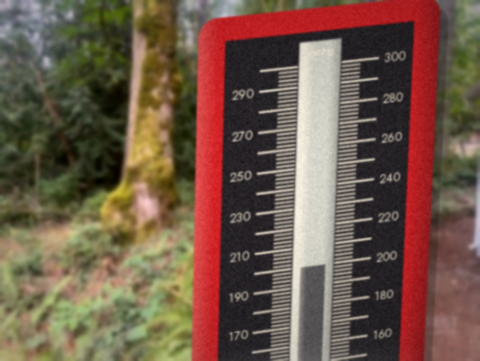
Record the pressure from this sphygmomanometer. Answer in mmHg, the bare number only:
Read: 200
